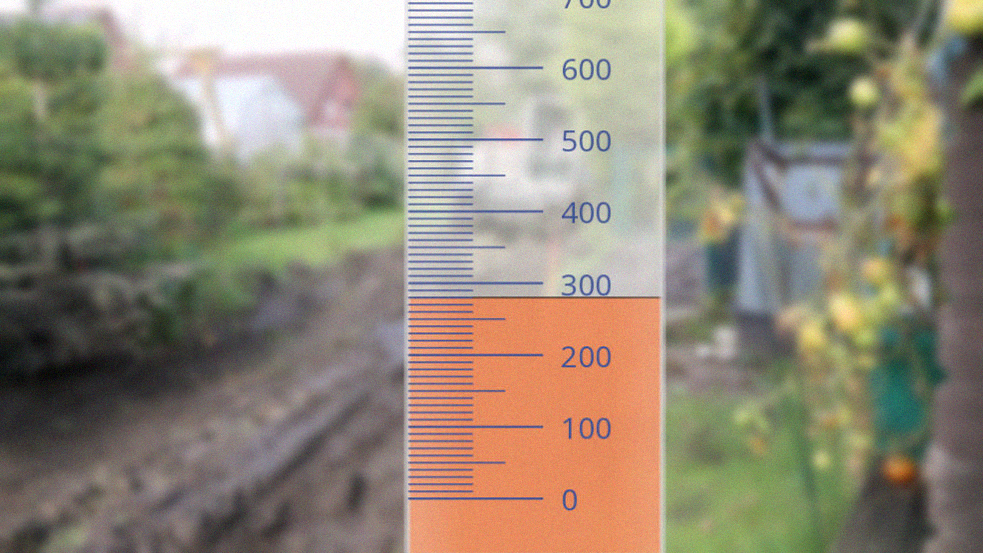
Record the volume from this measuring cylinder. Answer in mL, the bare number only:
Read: 280
